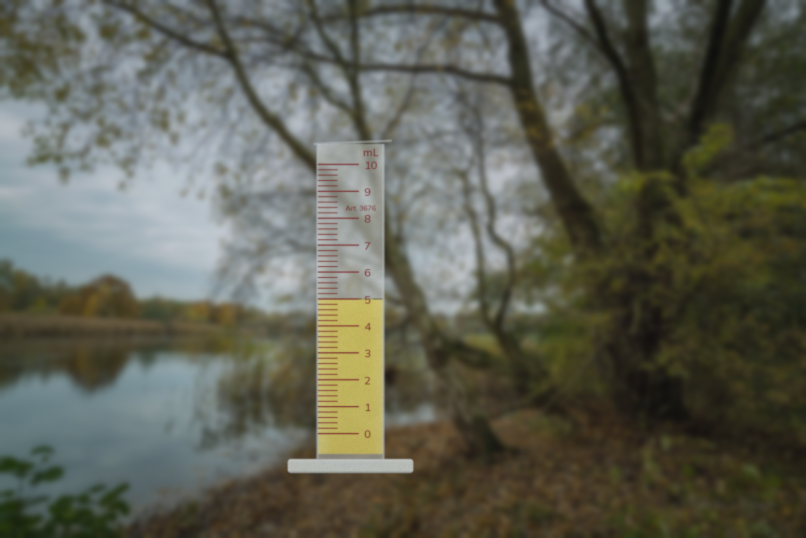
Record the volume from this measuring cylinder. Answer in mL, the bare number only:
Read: 5
